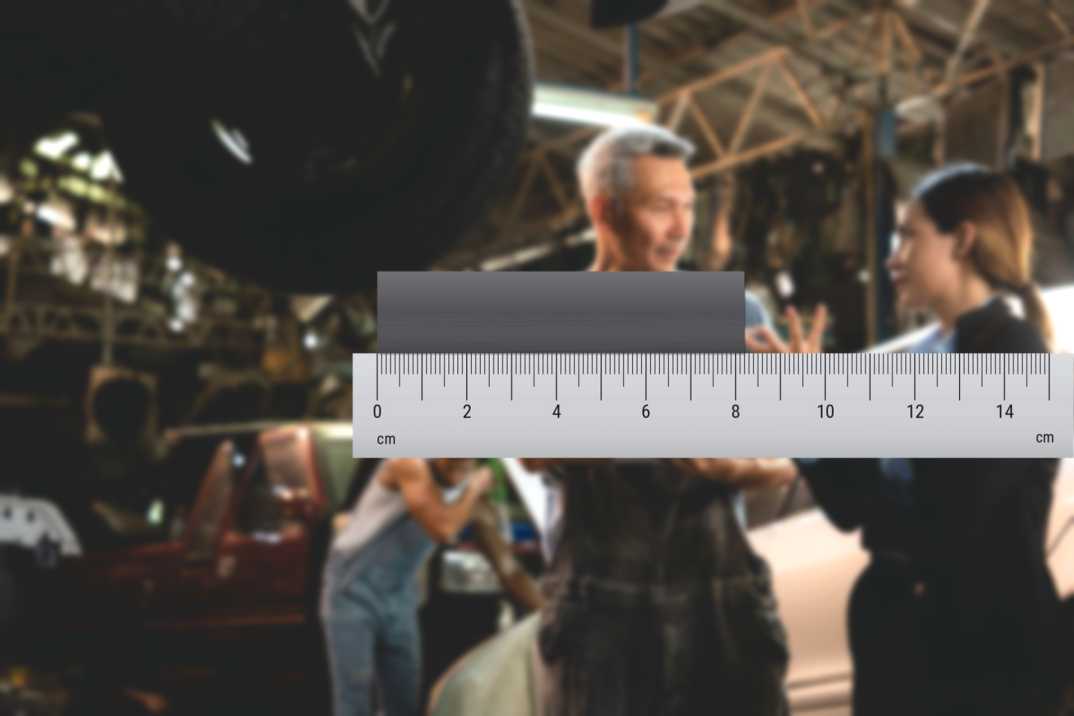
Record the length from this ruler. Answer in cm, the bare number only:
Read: 8.2
